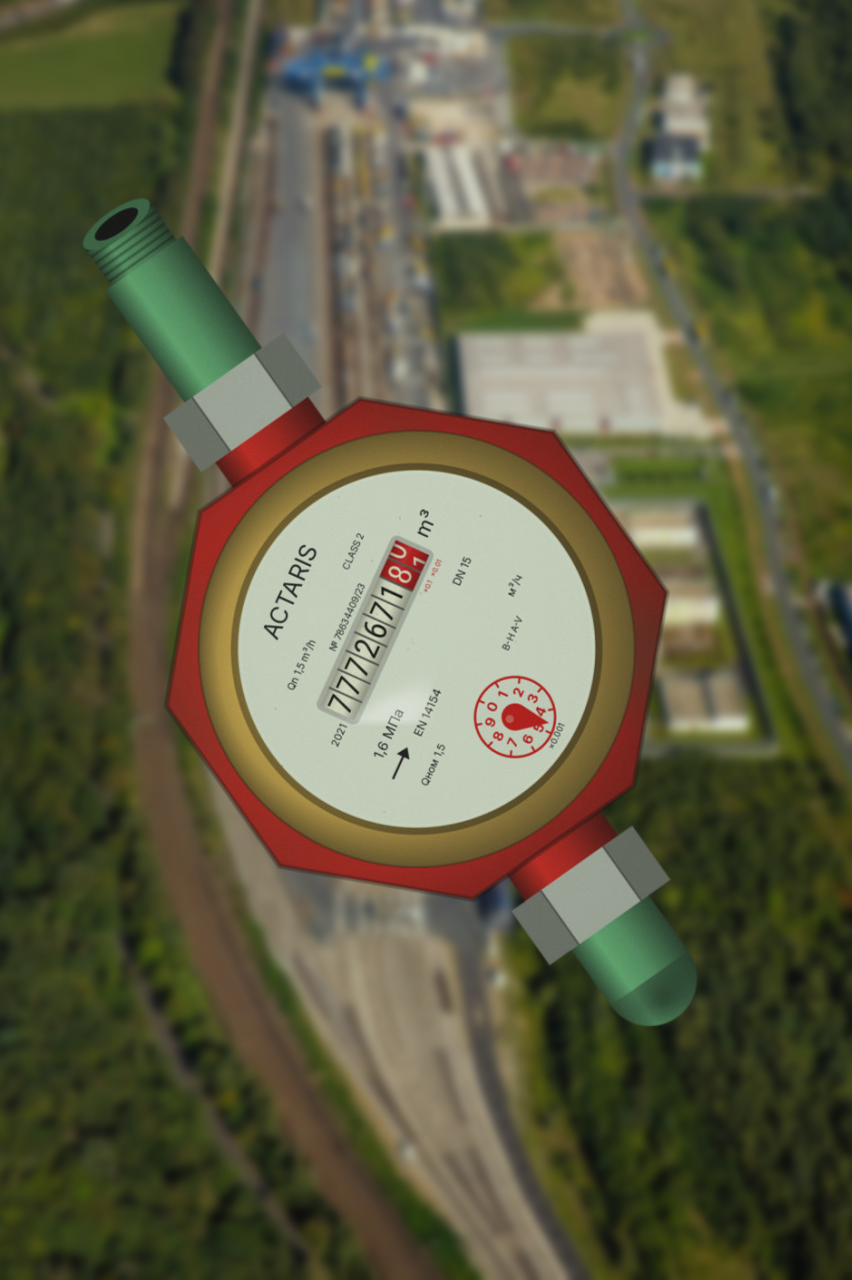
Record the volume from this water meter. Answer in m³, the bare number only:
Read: 7772671.804
